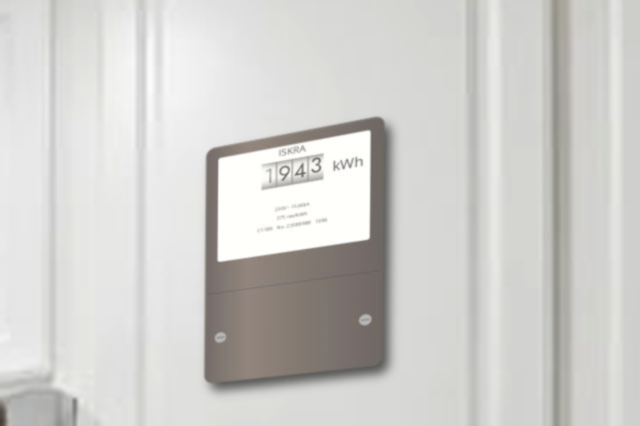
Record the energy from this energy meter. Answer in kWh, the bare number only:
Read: 1943
